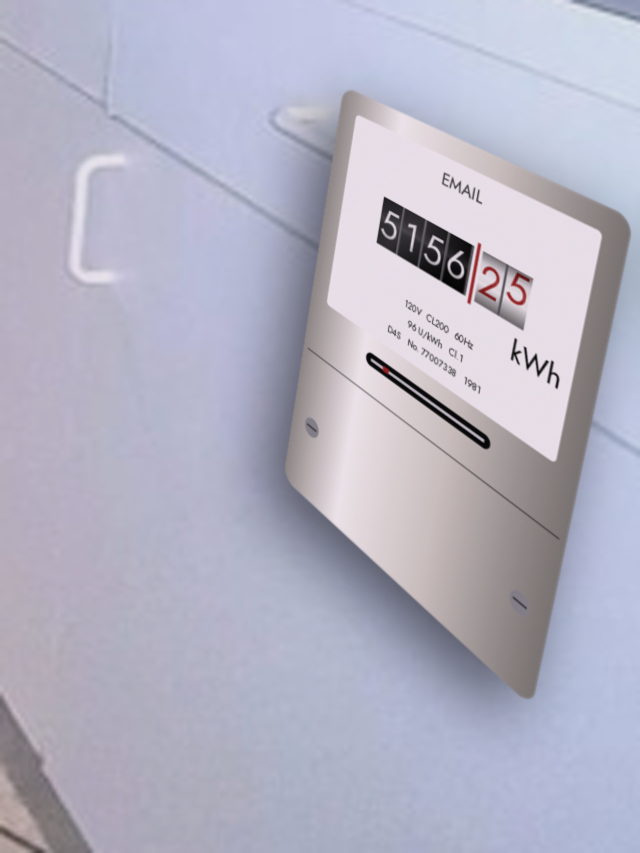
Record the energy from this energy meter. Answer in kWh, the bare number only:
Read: 5156.25
